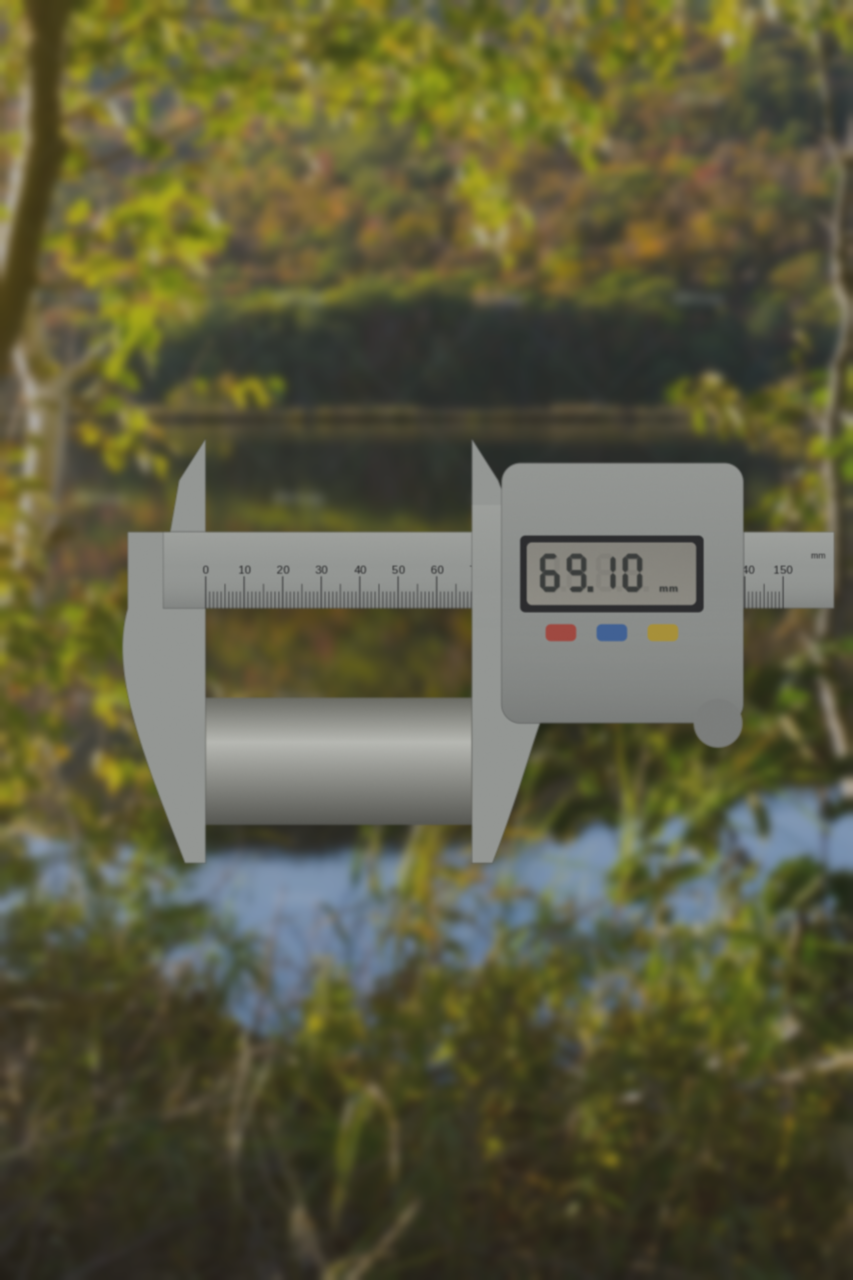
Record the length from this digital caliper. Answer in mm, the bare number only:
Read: 69.10
